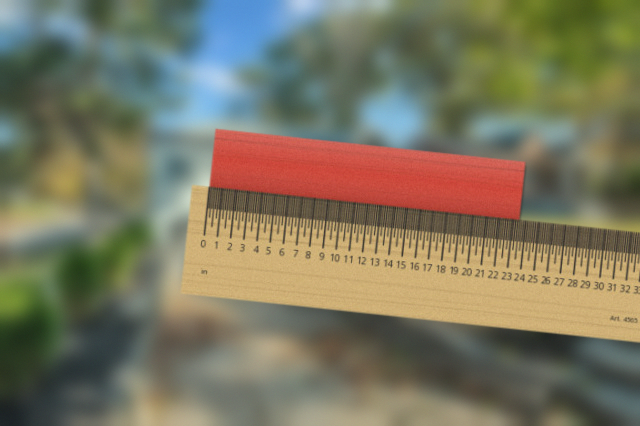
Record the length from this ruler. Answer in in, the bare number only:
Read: 23.5
